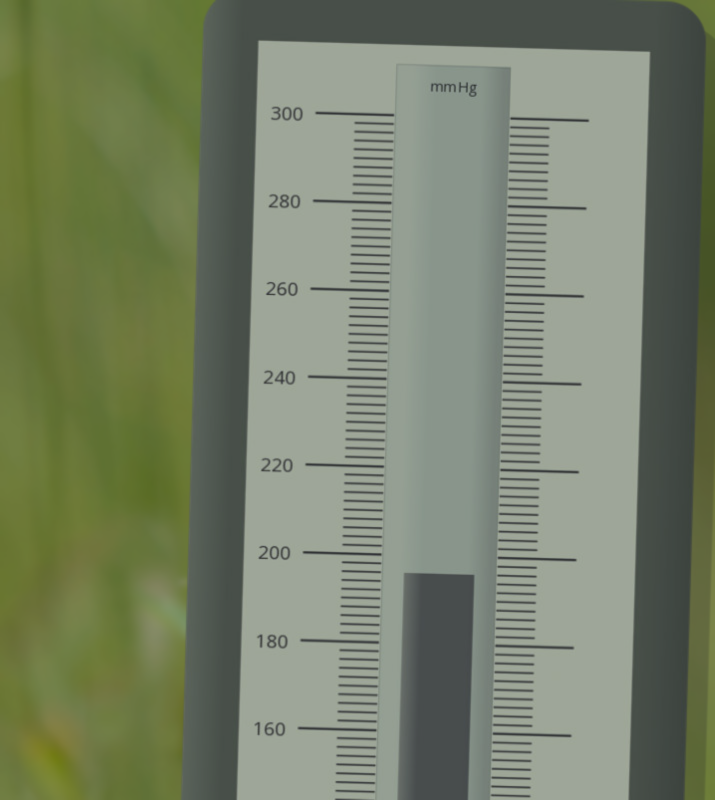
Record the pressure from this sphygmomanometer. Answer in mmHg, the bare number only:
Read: 196
